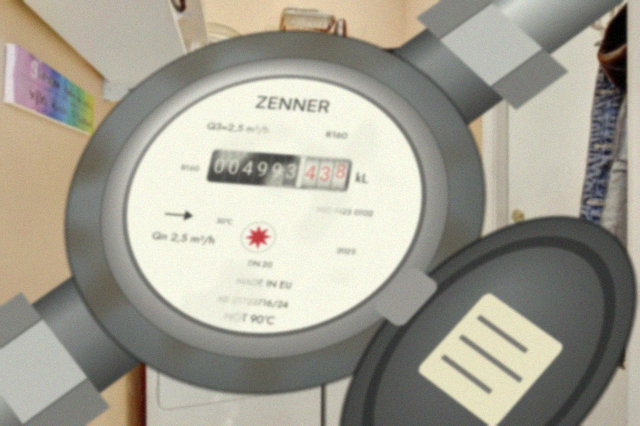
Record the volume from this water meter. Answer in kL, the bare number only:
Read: 4993.438
